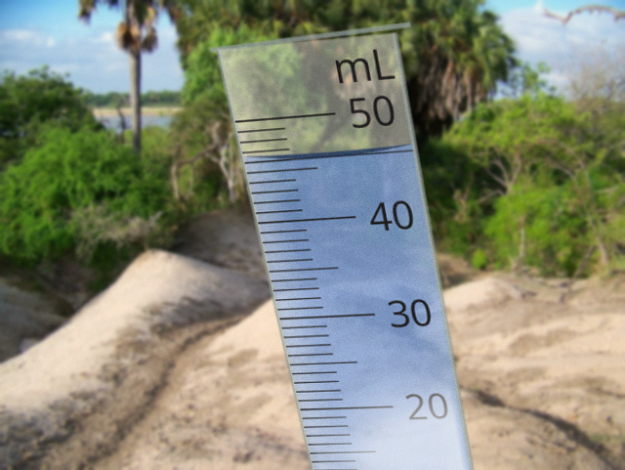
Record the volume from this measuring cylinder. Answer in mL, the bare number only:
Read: 46
